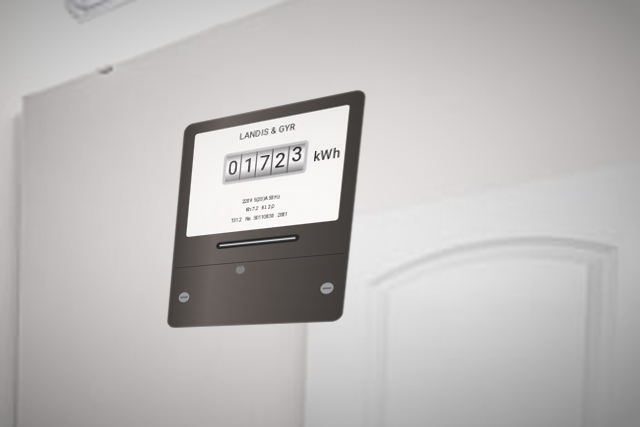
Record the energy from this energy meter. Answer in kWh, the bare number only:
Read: 1723
